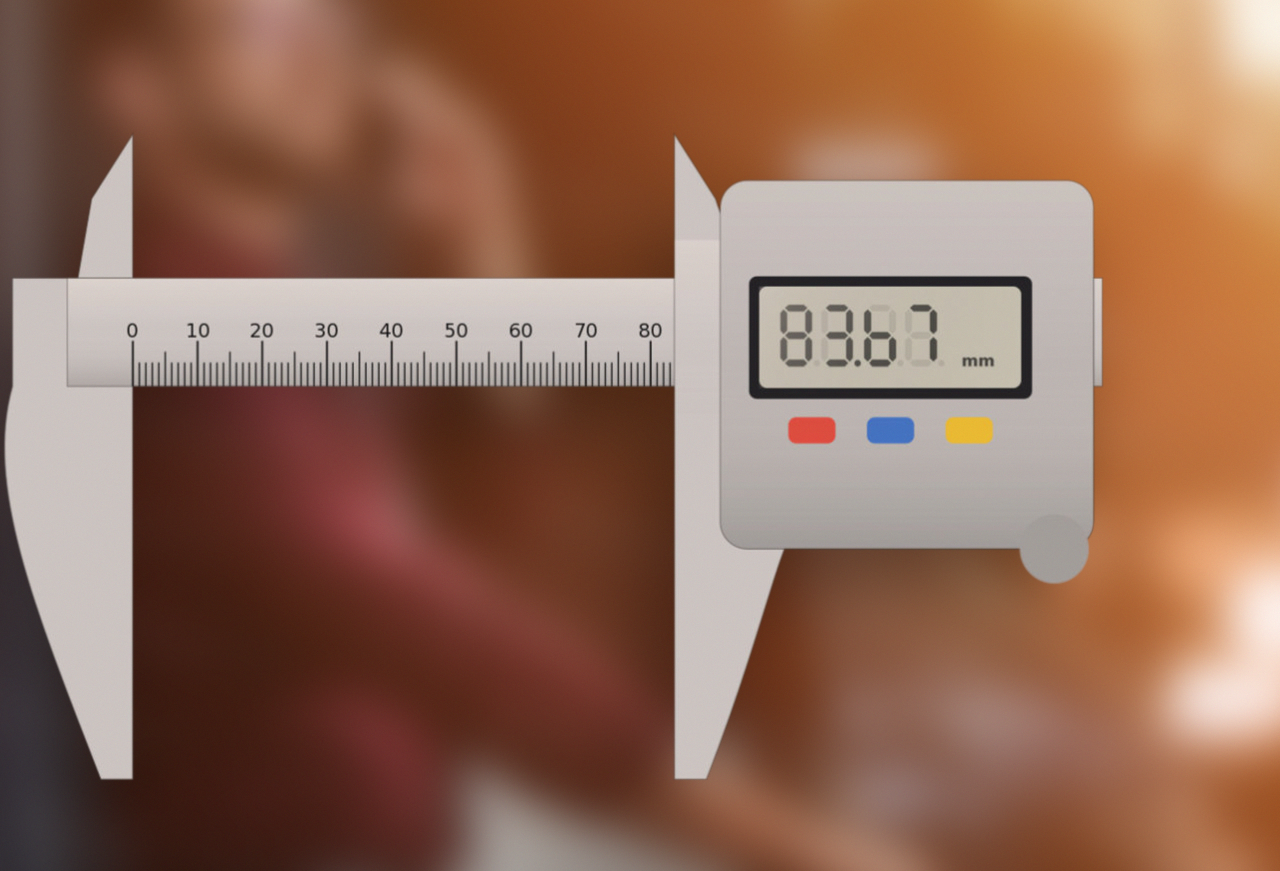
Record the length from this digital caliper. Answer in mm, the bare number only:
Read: 83.67
